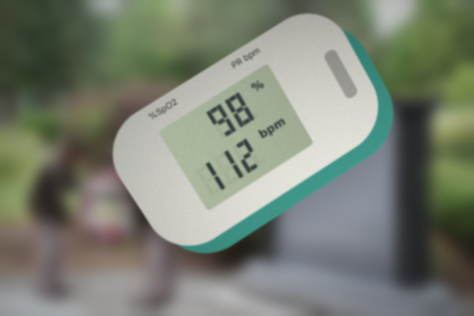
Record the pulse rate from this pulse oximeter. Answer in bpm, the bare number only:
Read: 112
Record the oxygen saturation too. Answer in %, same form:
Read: 98
